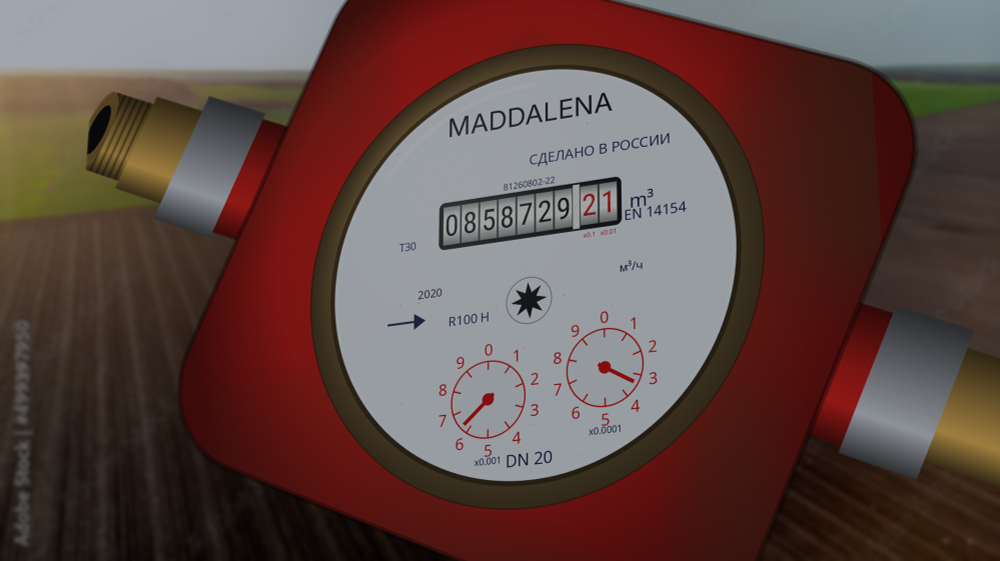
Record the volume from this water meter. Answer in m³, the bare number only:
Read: 858729.2163
